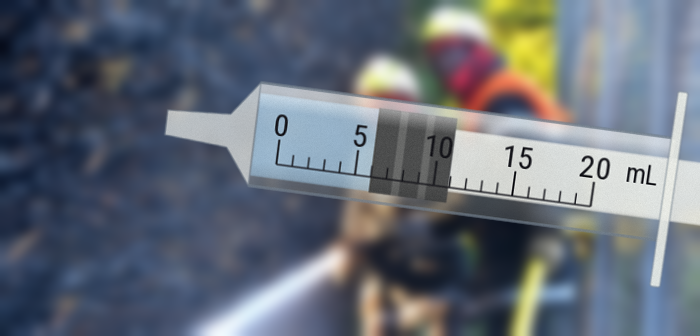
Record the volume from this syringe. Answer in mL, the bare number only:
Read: 6
